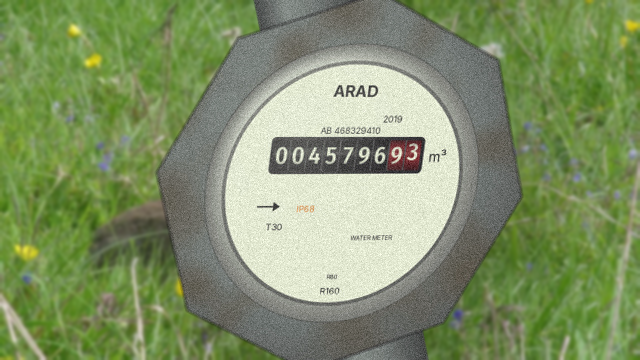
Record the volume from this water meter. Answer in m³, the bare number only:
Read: 45796.93
